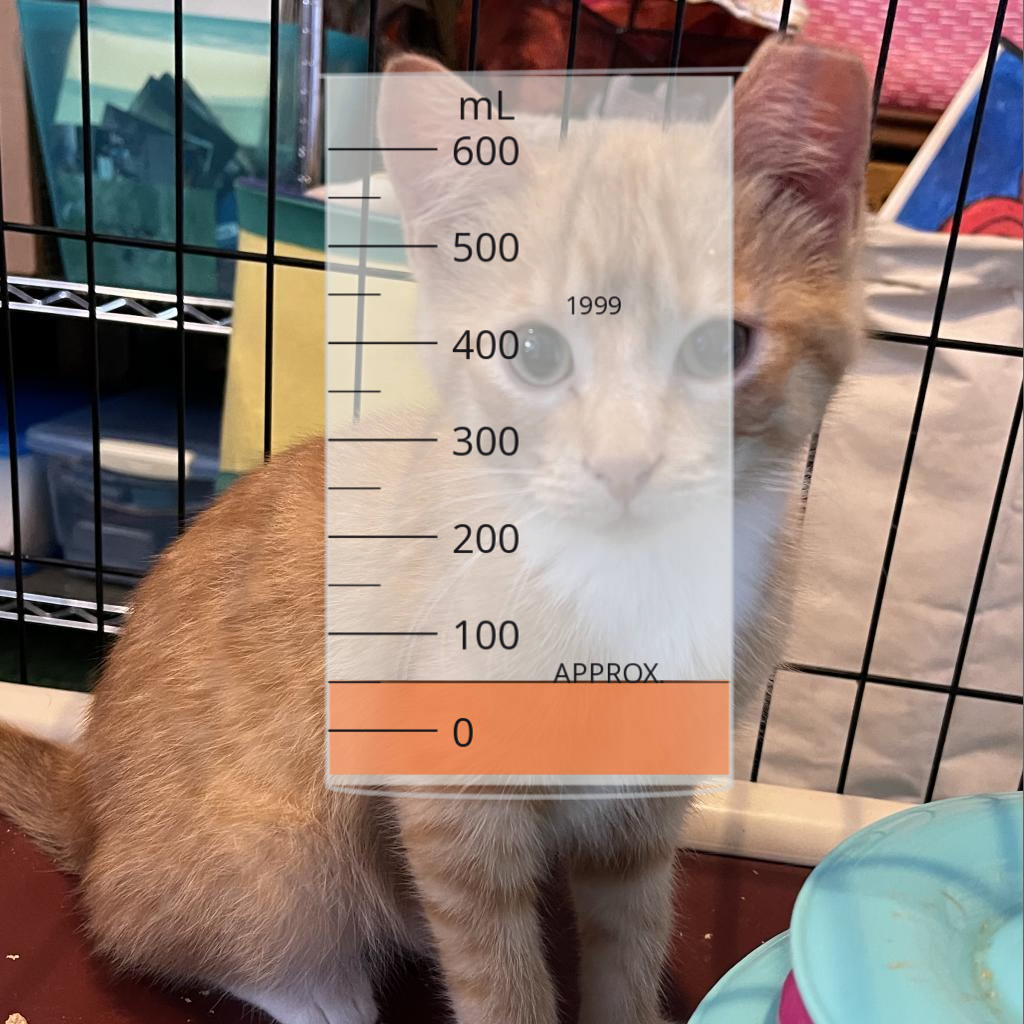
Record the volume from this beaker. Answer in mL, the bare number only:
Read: 50
